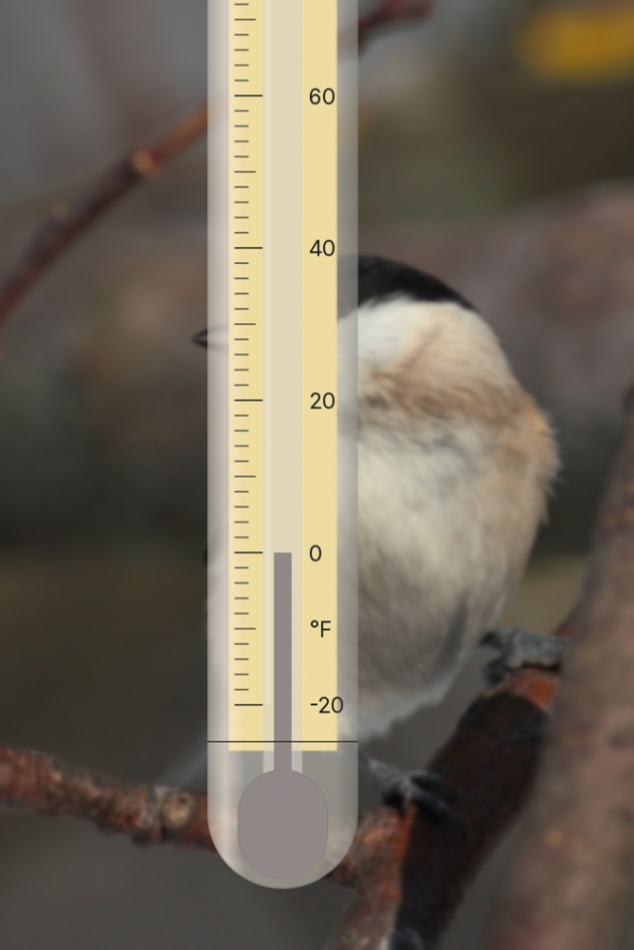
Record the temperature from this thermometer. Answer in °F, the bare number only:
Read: 0
